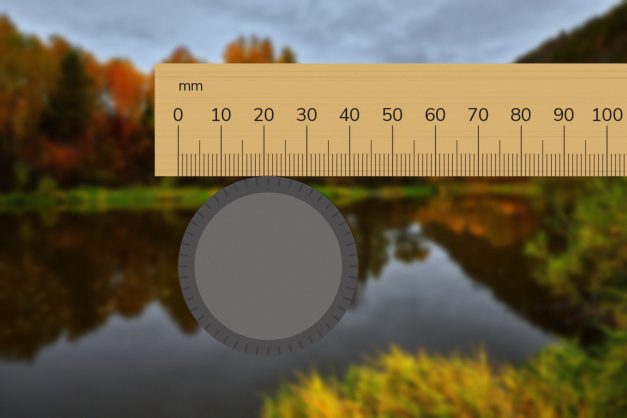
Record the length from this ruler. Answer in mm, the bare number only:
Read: 42
